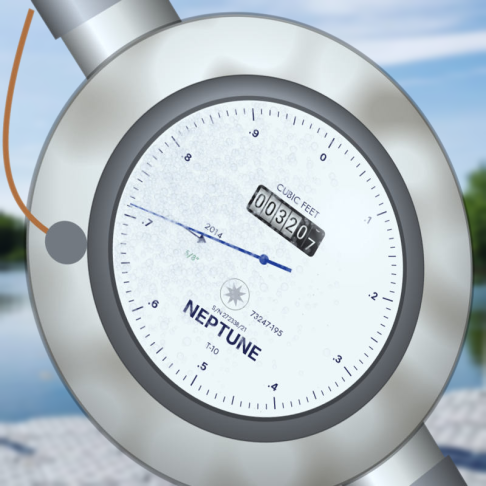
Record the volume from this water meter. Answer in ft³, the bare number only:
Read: 3206.71
